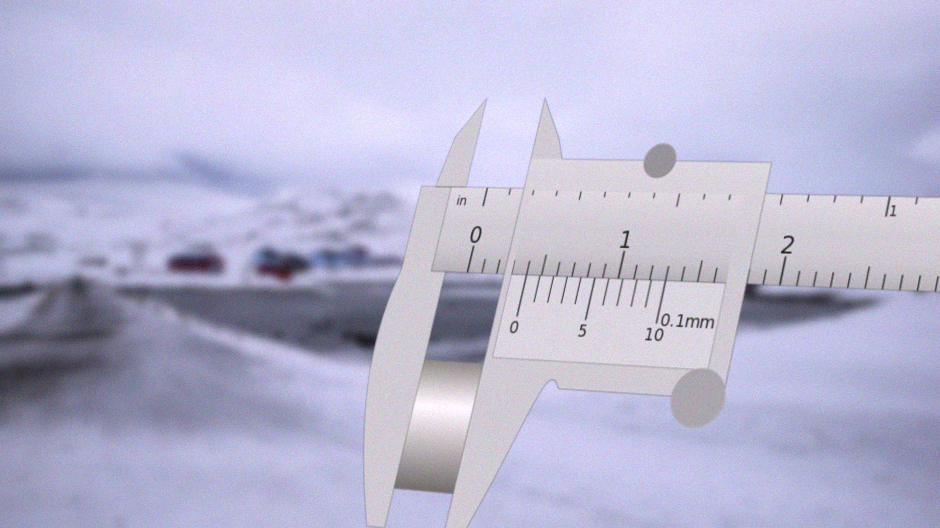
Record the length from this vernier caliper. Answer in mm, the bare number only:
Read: 4.0
